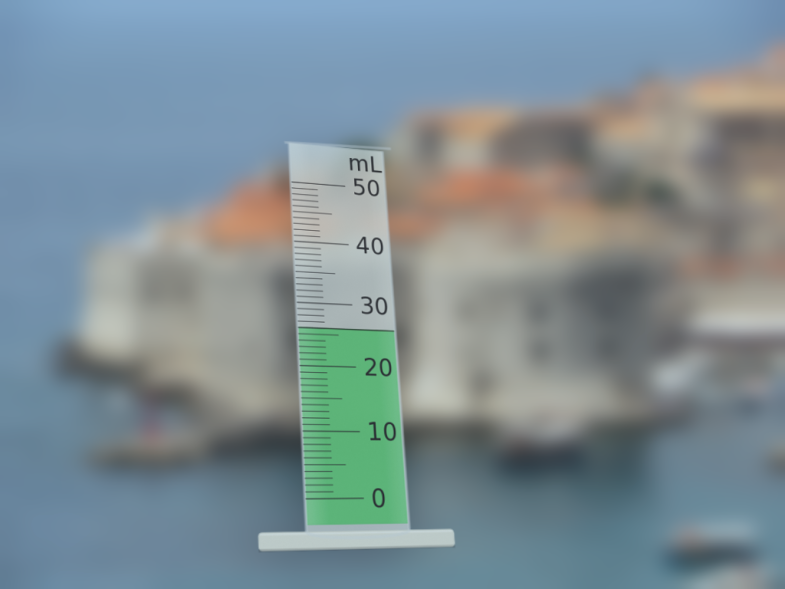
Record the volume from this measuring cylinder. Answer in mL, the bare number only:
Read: 26
